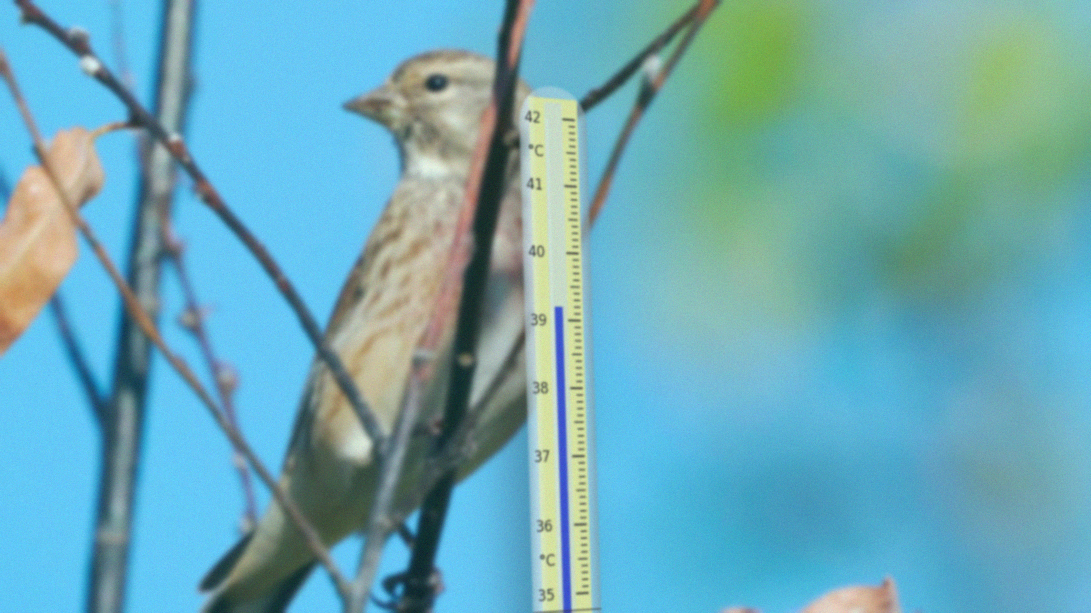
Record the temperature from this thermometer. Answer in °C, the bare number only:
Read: 39.2
